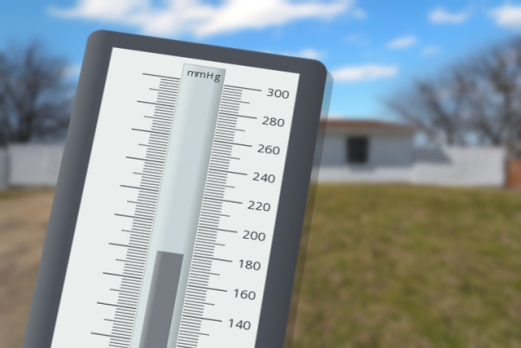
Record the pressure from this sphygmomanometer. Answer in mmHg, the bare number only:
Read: 180
